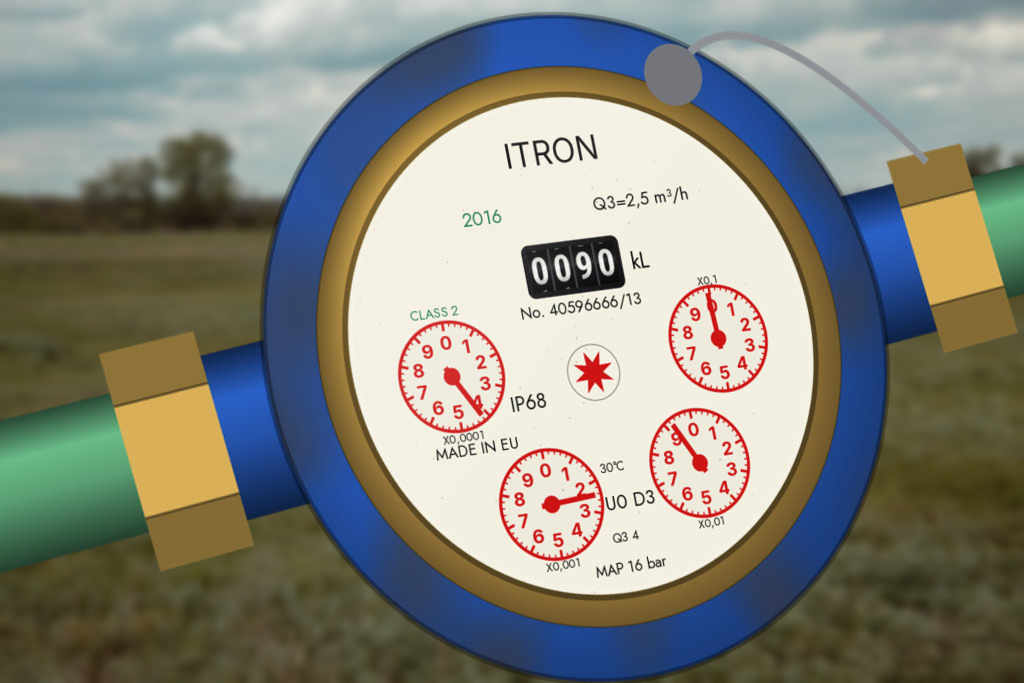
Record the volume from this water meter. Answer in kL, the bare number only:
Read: 89.9924
